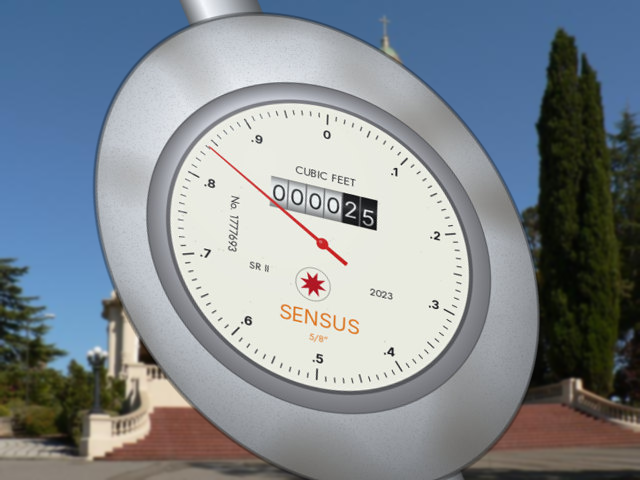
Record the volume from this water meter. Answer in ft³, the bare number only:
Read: 24.84
